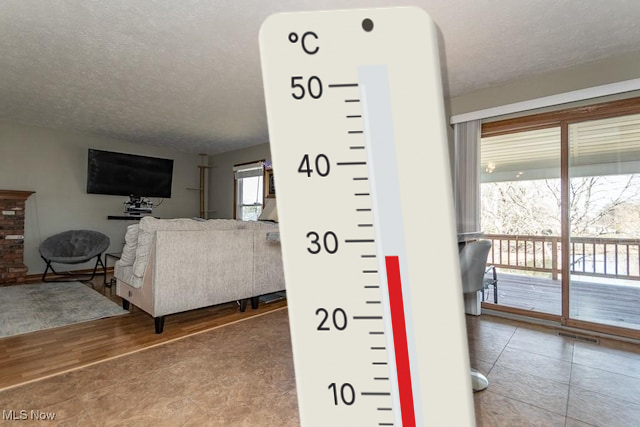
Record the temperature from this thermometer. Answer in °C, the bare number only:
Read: 28
